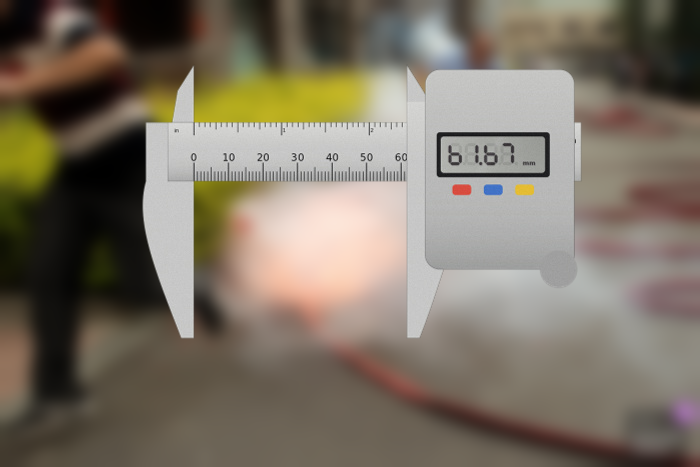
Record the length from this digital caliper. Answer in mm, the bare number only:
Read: 61.67
